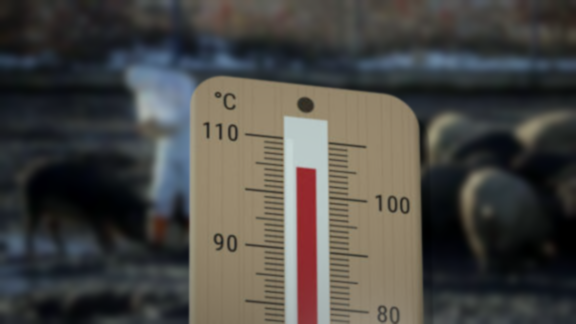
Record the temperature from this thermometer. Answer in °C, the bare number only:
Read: 105
